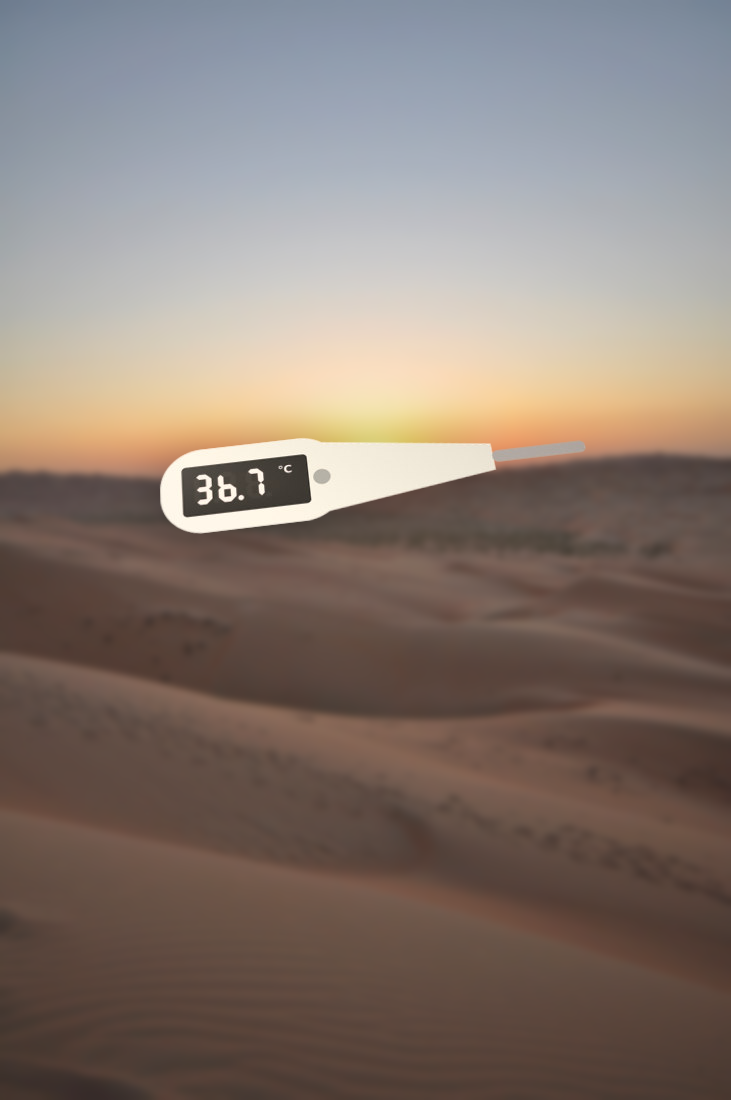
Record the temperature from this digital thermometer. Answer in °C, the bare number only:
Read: 36.7
